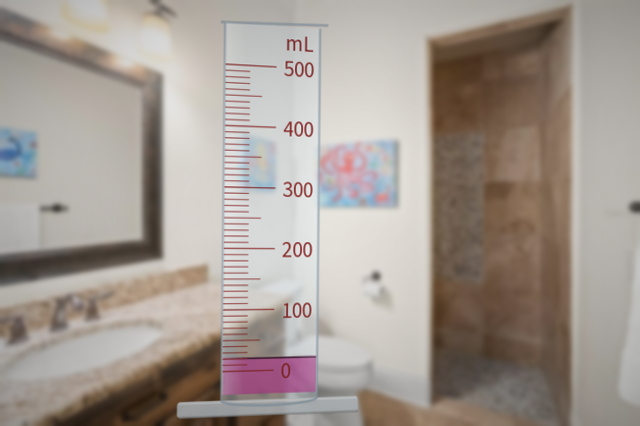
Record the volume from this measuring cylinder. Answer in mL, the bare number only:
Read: 20
